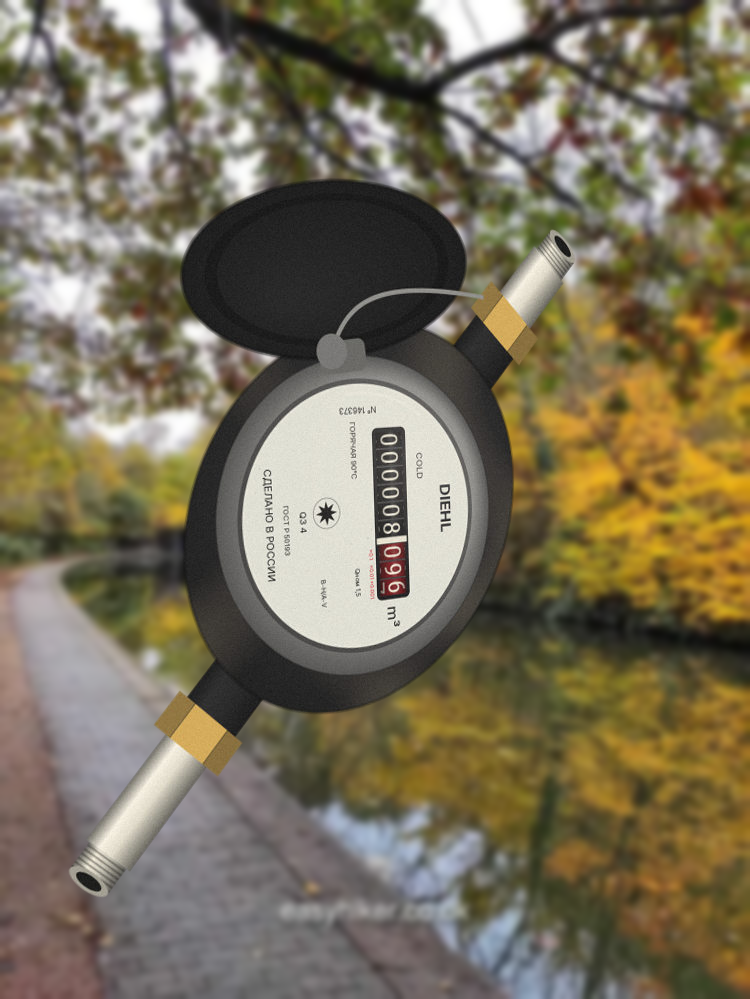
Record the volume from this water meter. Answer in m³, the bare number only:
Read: 8.096
